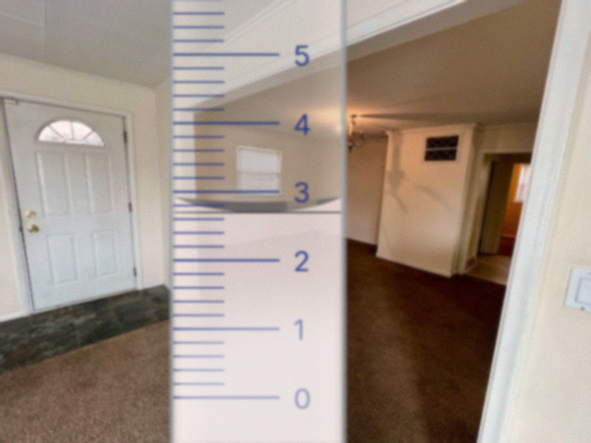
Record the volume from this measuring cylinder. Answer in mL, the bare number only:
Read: 2.7
